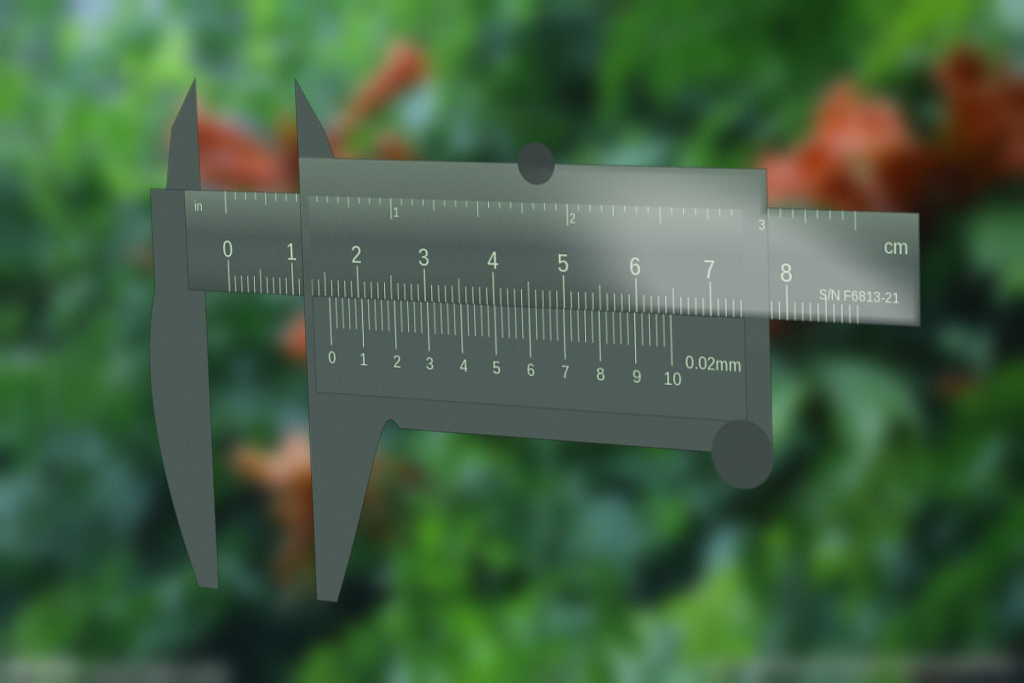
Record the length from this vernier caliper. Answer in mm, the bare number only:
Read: 15.6
